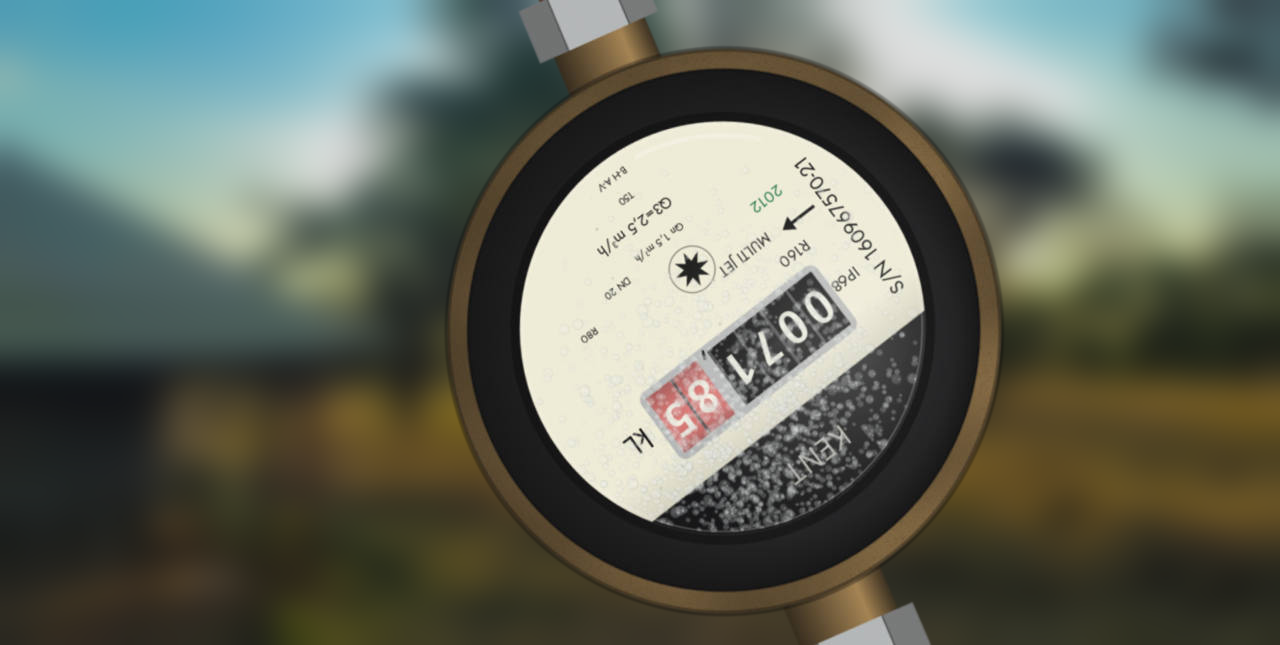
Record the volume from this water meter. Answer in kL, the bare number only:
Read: 71.85
